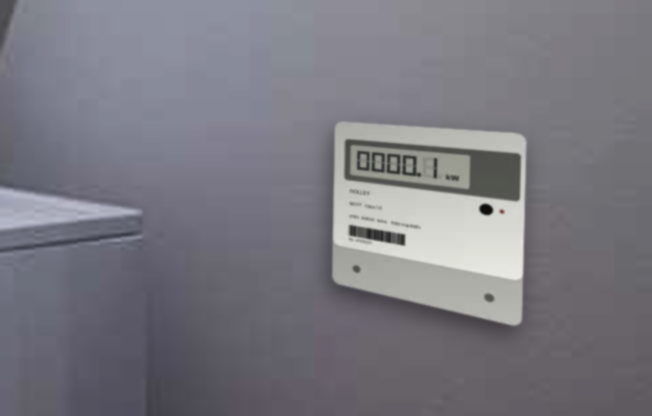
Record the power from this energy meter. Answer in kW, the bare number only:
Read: 0.1
